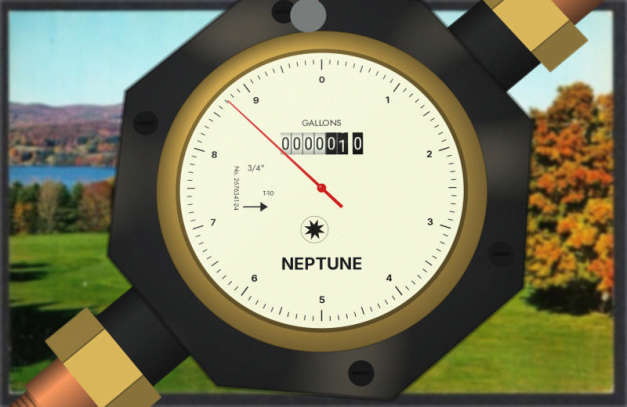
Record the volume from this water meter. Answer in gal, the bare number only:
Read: 8.7
